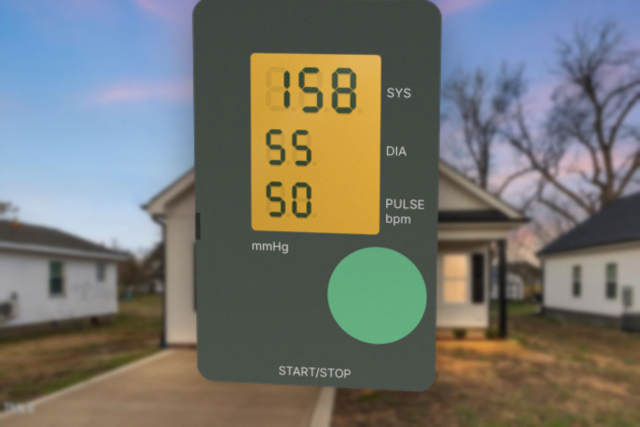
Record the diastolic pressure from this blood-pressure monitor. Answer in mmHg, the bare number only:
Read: 55
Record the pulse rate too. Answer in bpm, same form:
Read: 50
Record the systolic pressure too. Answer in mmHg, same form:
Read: 158
